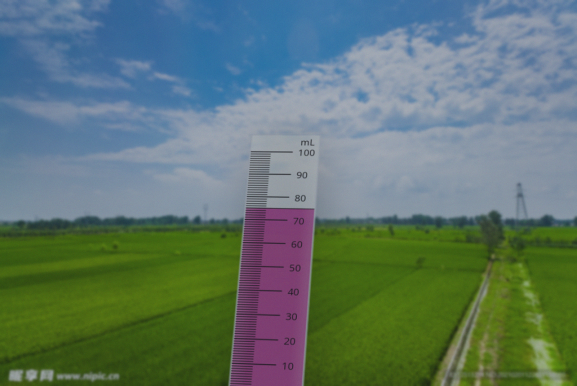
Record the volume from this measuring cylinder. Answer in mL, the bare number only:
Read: 75
